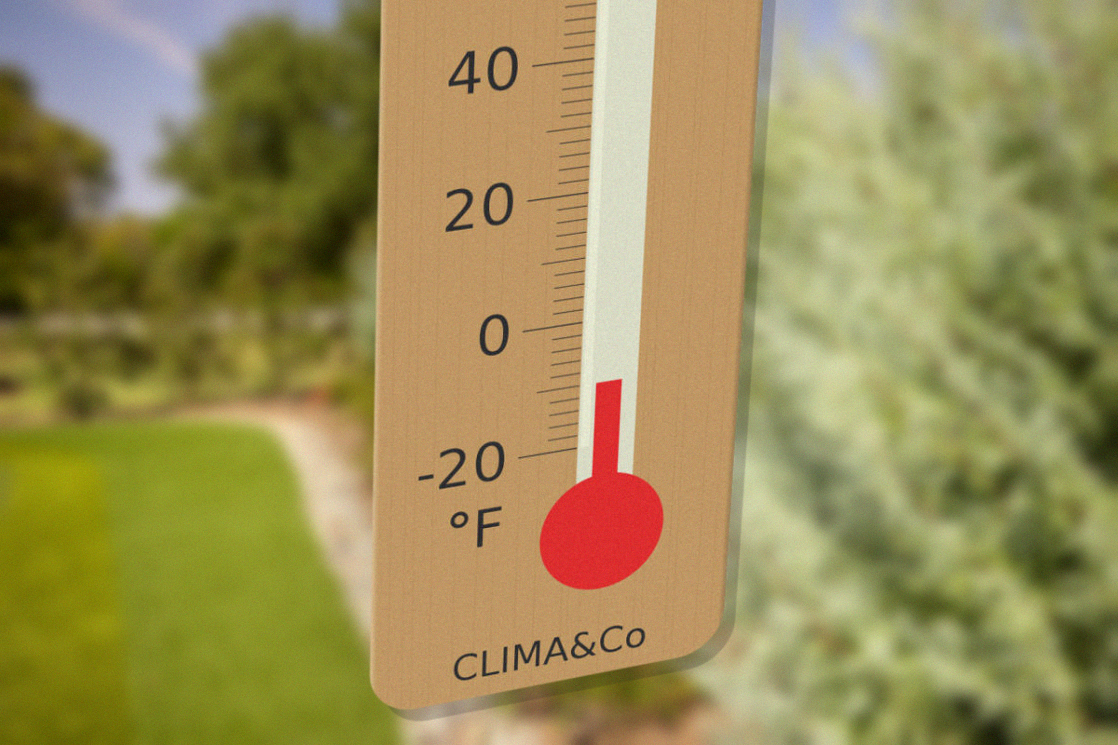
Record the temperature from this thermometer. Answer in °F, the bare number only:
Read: -10
